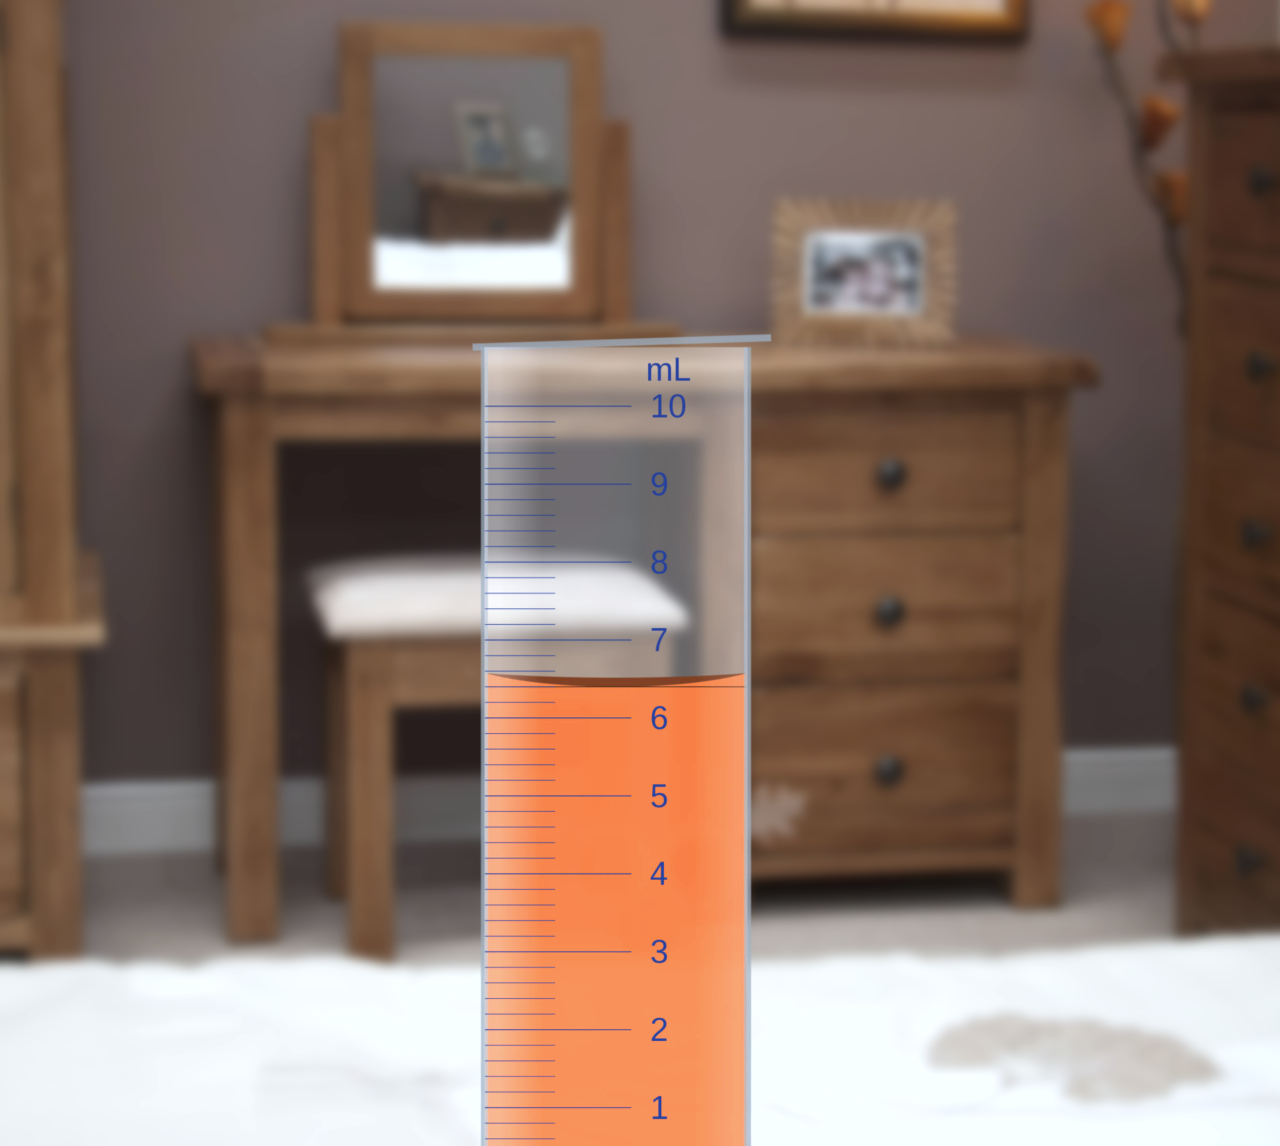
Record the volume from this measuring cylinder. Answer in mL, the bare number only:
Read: 6.4
